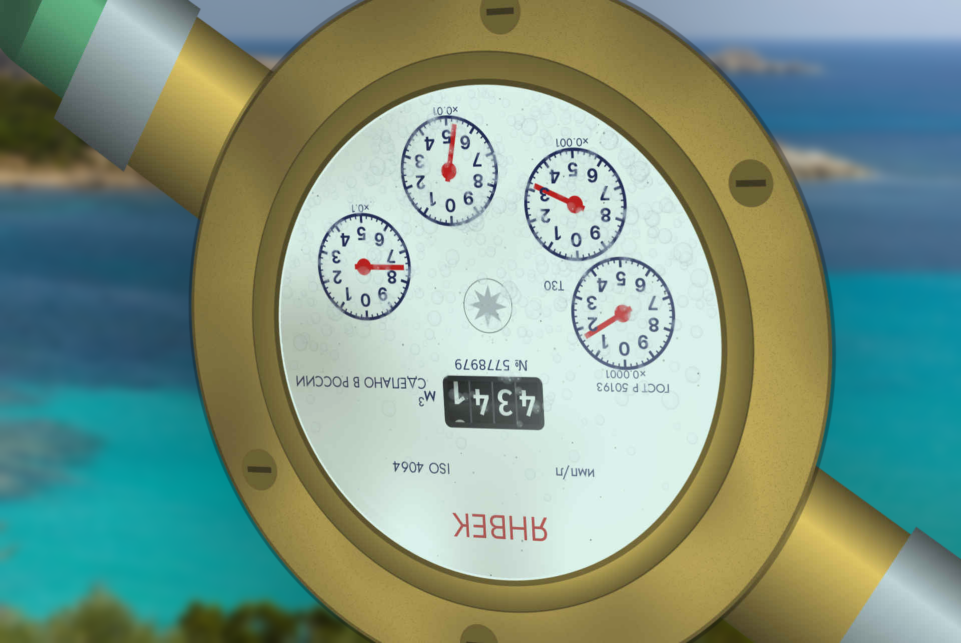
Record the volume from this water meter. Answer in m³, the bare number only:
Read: 4340.7531
